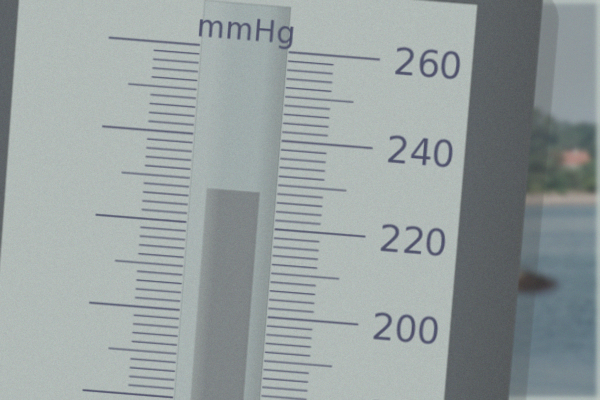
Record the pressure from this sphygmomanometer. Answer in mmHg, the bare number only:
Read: 228
